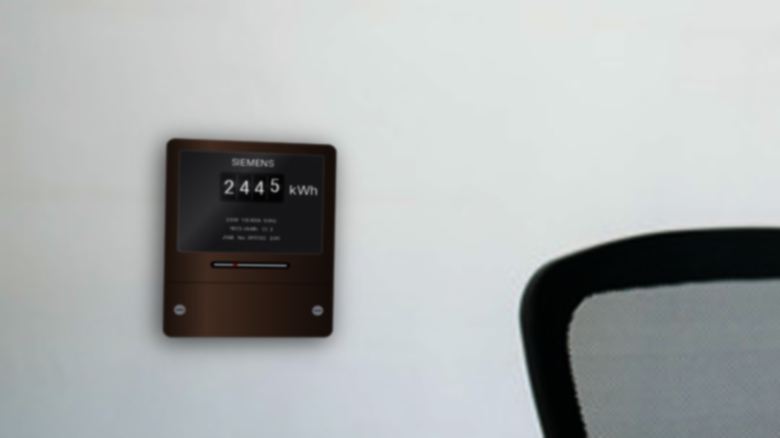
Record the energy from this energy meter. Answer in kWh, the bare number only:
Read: 2445
